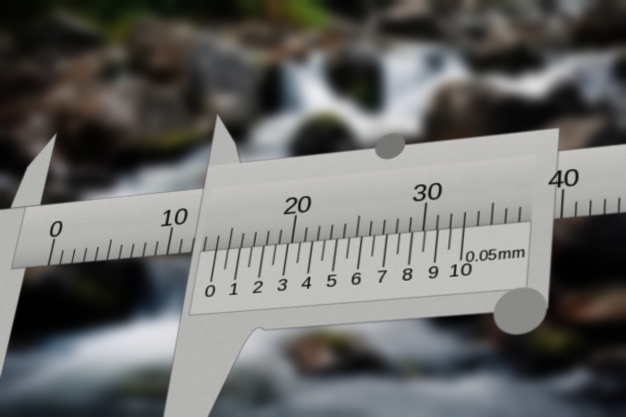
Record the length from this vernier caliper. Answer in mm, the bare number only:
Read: 14.0
